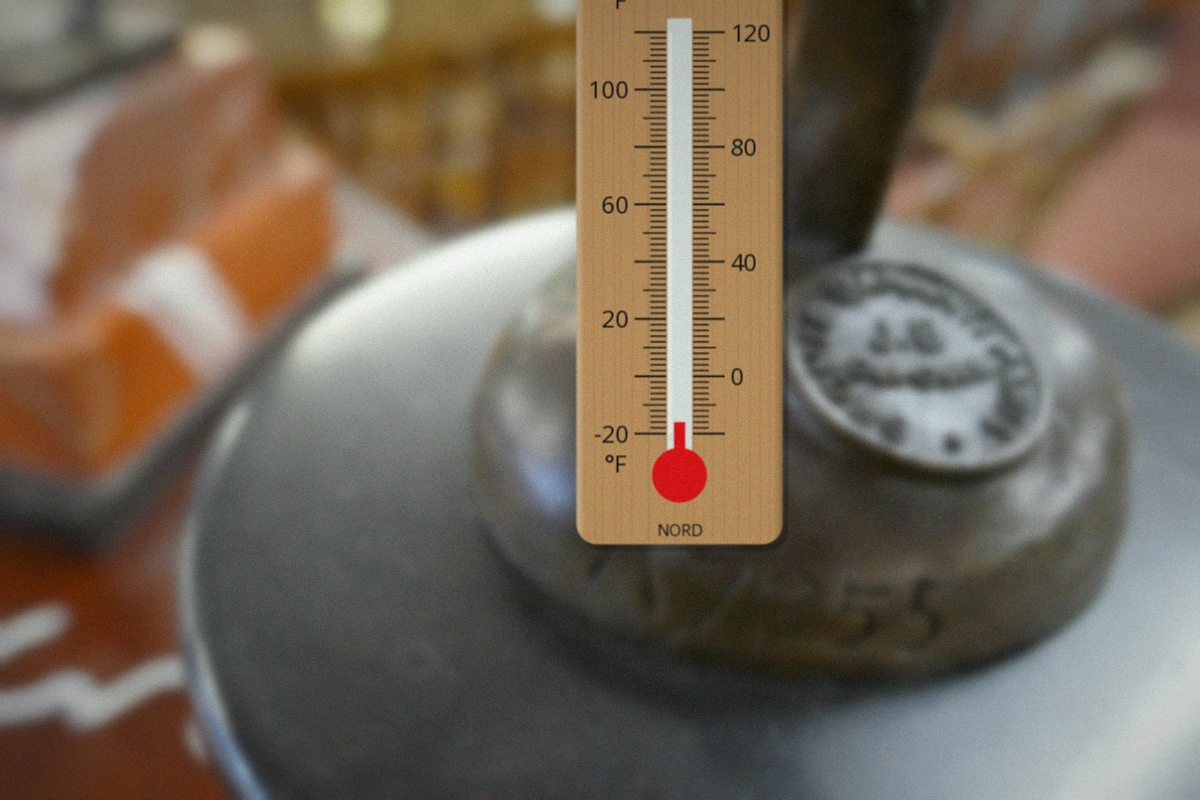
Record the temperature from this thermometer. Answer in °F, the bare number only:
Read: -16
